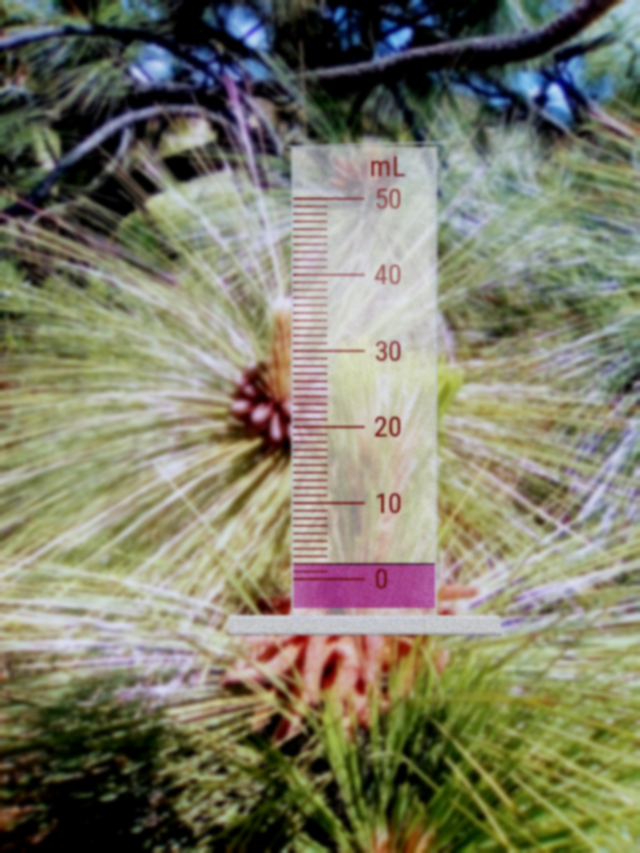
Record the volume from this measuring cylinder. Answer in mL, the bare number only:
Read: 2
